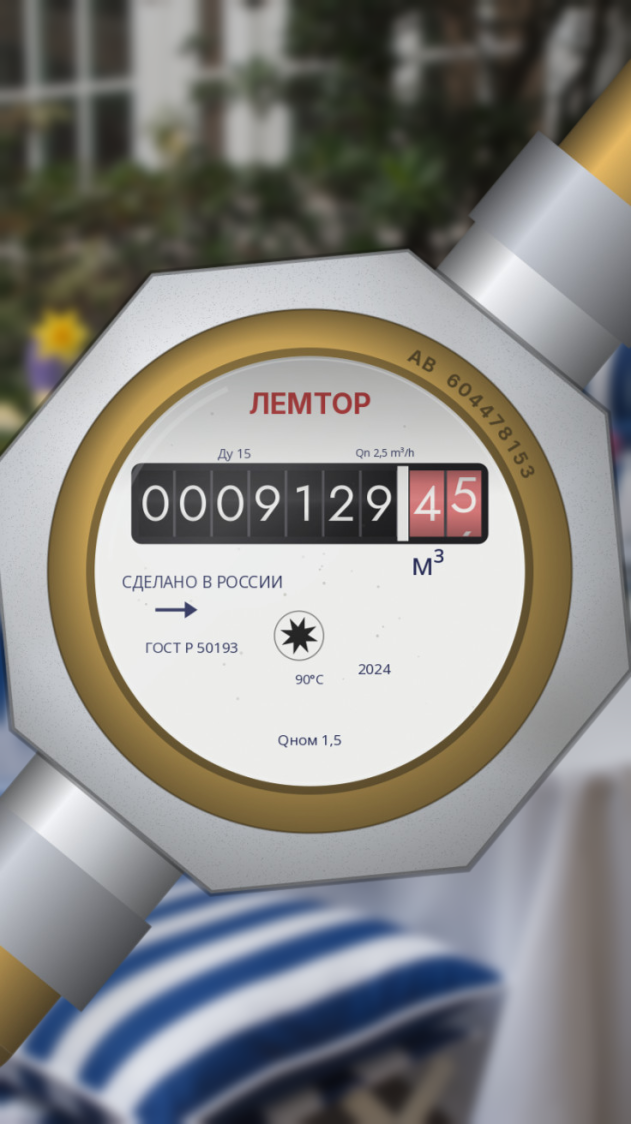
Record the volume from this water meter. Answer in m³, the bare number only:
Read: 9129.45
